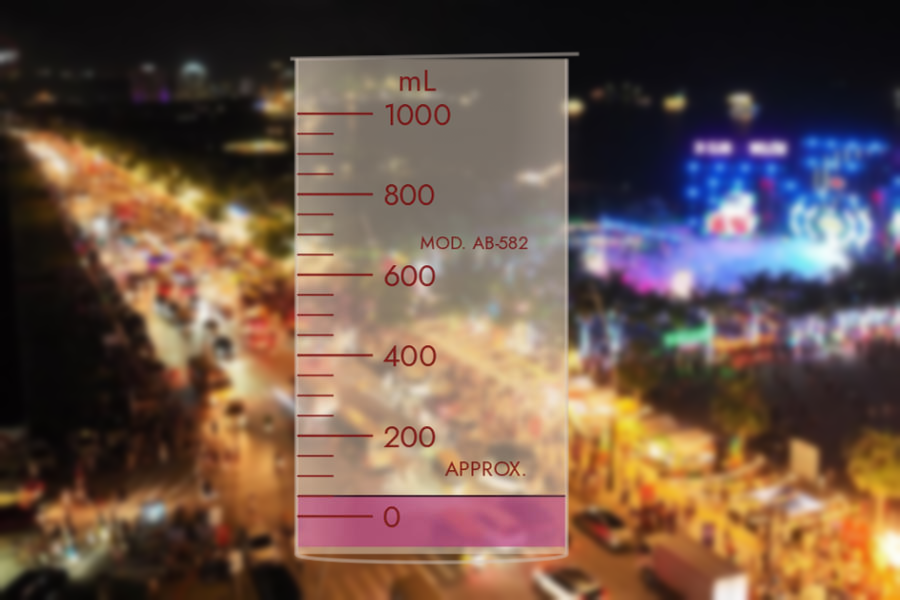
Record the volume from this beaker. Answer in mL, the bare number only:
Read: 50
